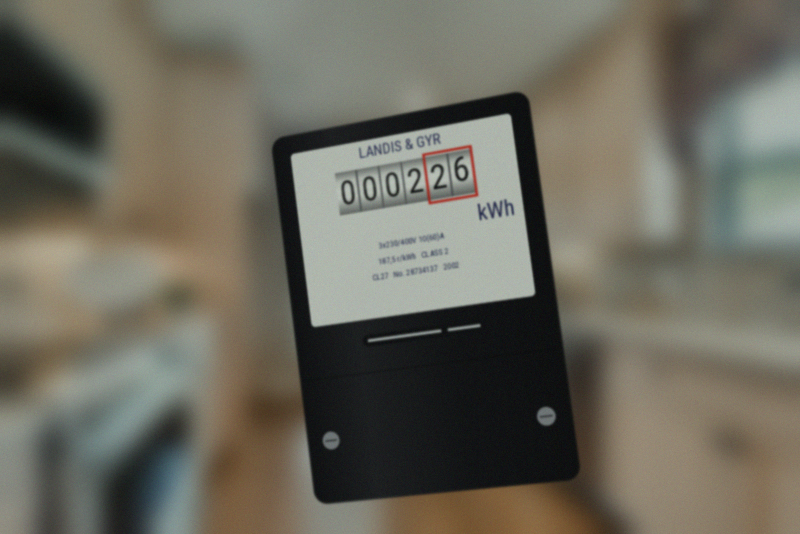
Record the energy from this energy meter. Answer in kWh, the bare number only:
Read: 2.26
